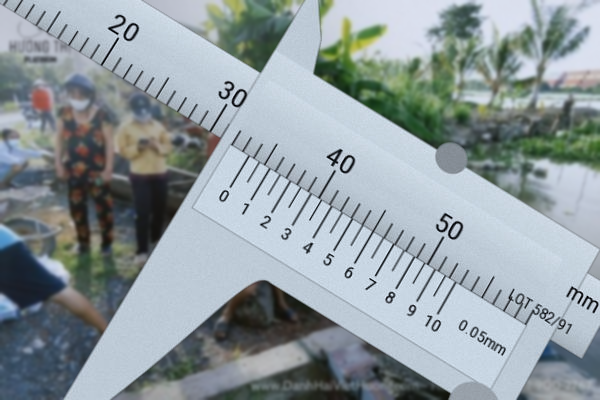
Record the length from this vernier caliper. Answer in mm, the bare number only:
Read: 33.6
